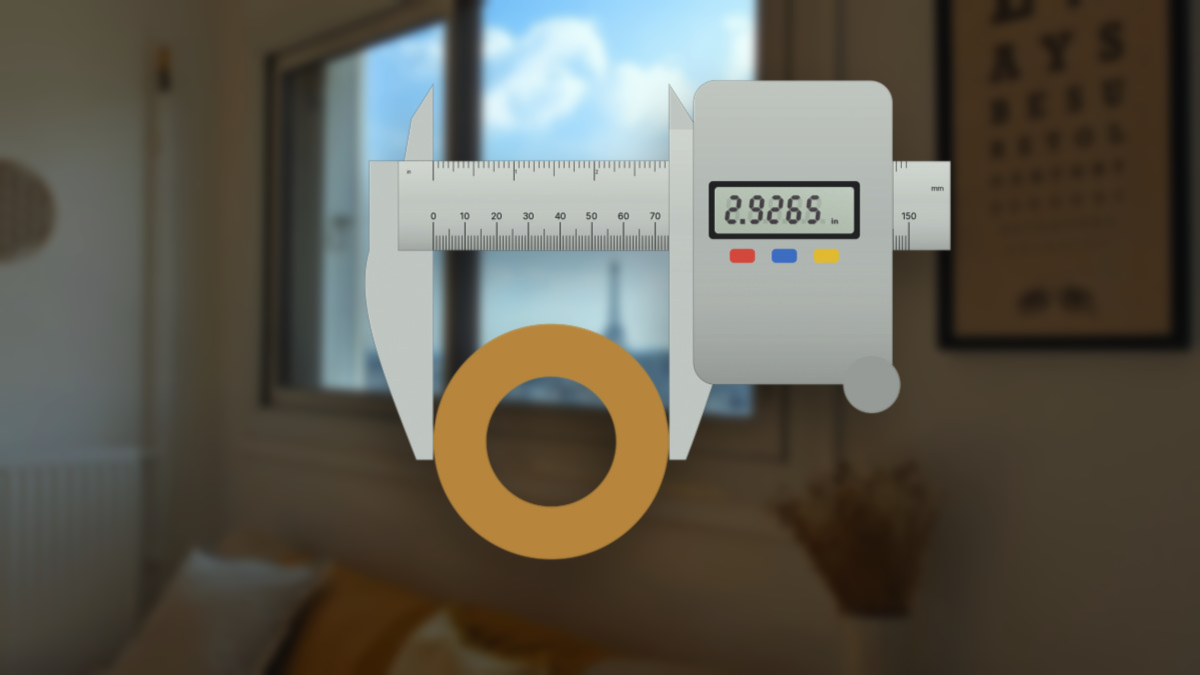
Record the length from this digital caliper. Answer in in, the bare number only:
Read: 2.9265
